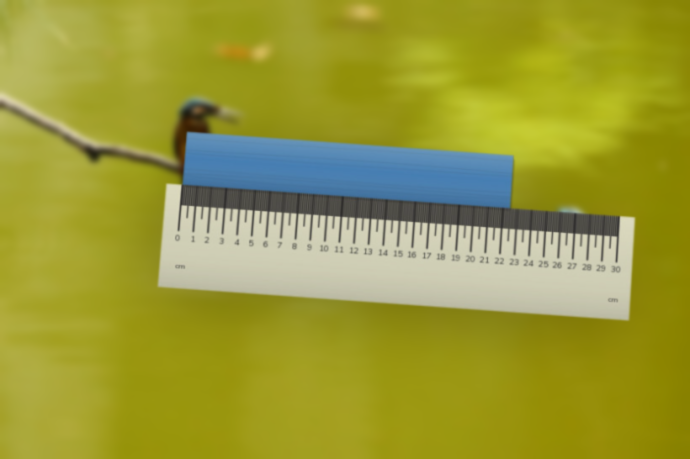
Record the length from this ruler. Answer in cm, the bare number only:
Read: 22.5
